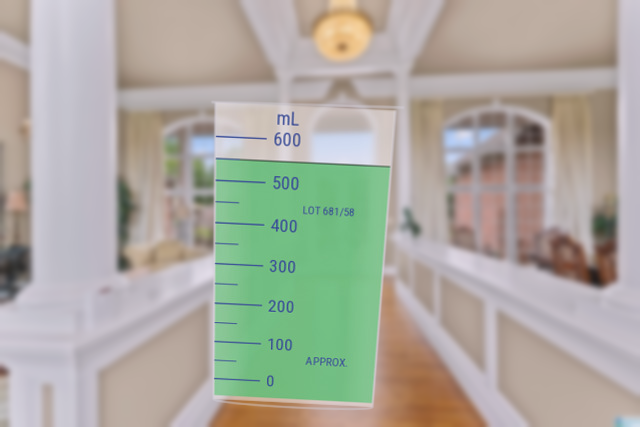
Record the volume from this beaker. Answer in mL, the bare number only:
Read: 550
